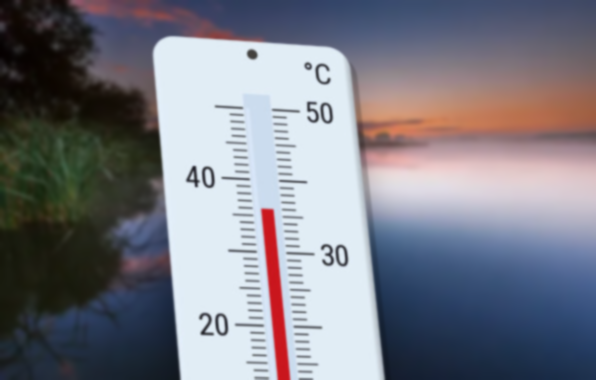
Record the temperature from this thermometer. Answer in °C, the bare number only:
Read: 36
